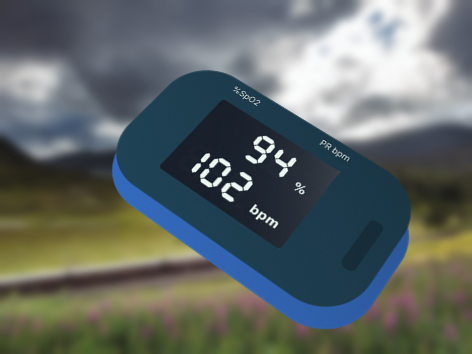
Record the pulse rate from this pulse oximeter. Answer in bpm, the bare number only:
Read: 102
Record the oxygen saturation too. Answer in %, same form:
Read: 94
